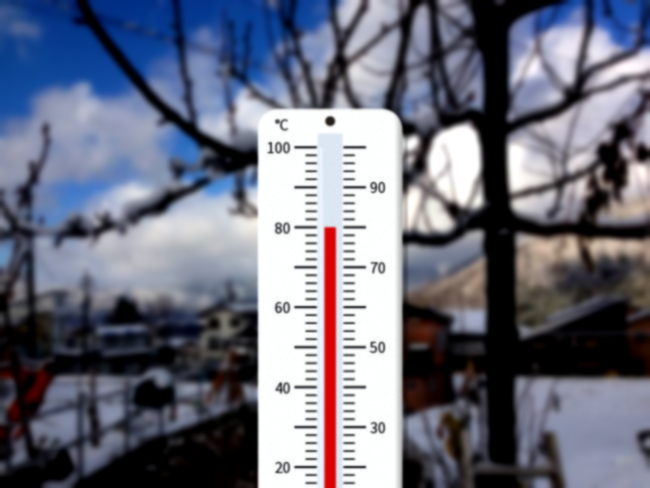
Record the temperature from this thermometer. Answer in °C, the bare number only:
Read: 80
